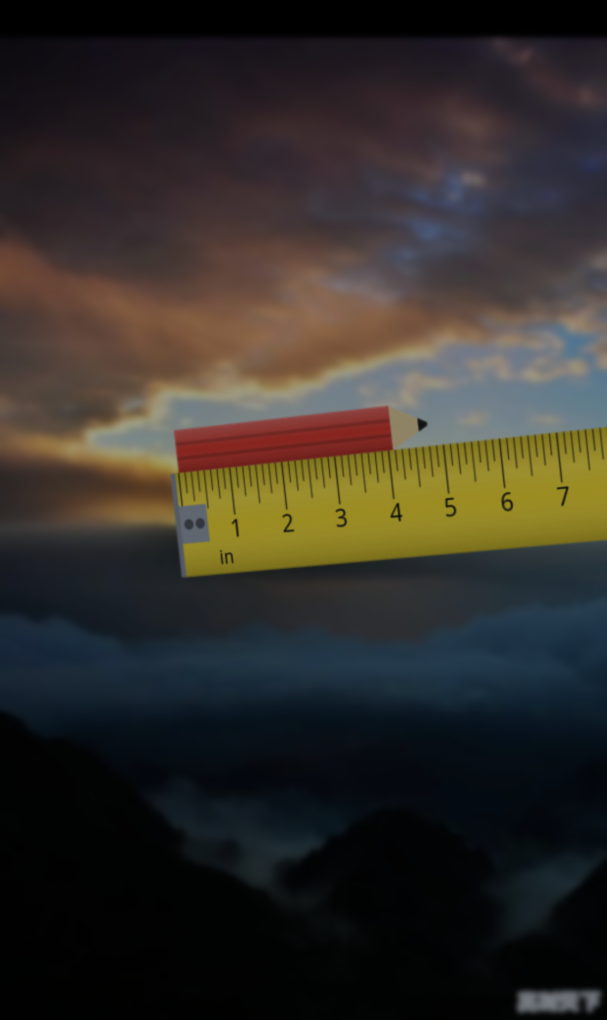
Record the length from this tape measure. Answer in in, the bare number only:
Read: 4.75
